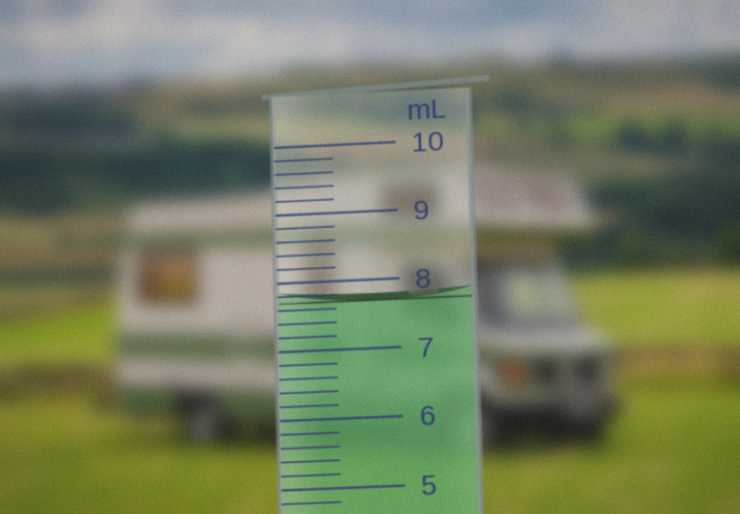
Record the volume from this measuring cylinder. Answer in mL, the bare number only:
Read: 7.7
